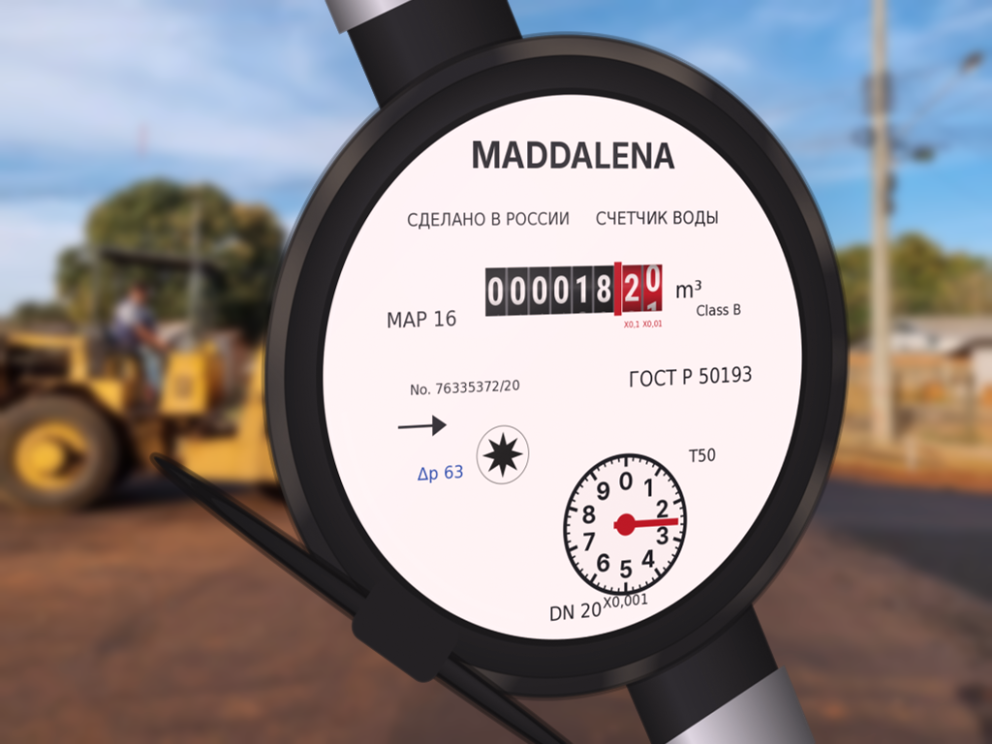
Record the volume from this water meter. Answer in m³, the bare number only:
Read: 18.202
